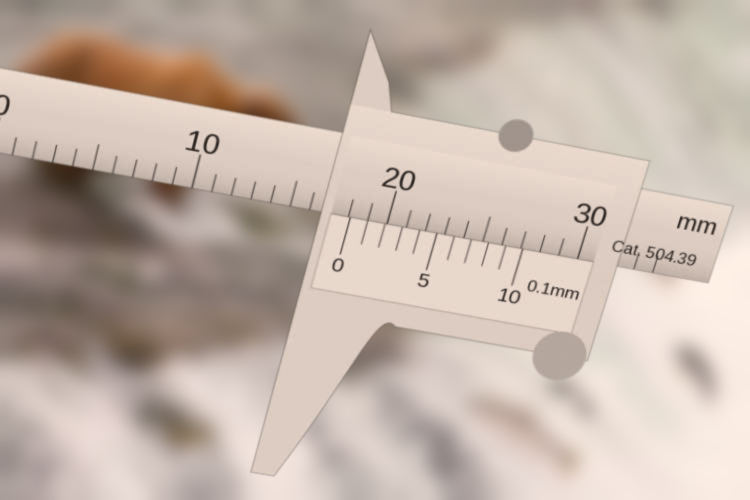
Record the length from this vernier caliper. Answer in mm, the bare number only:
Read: 18.1
